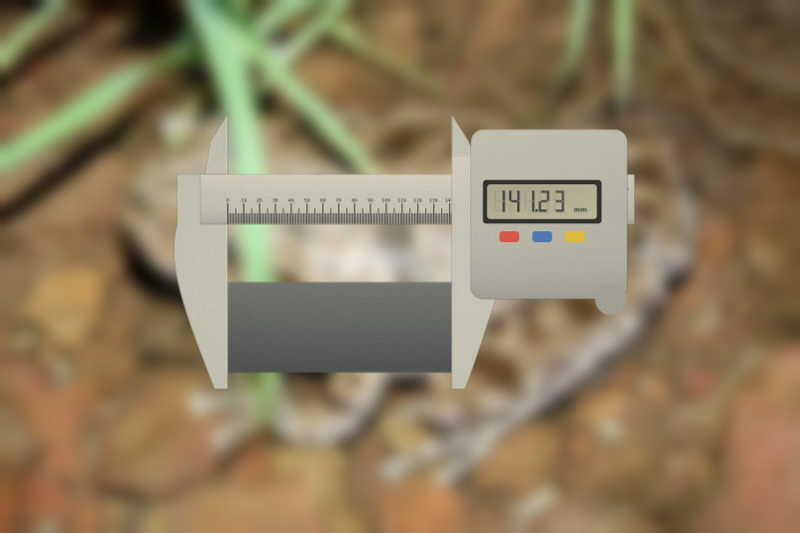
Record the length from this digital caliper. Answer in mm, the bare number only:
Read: 141.23
